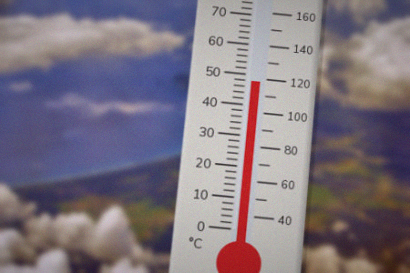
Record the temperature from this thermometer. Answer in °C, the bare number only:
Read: 48
